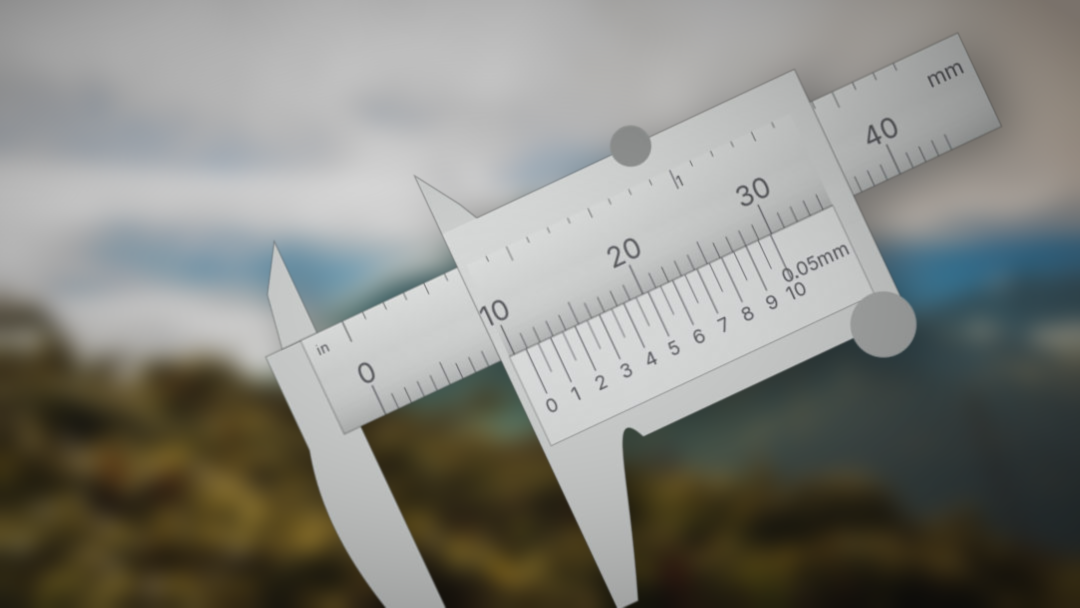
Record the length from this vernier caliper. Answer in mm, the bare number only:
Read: 10.9
